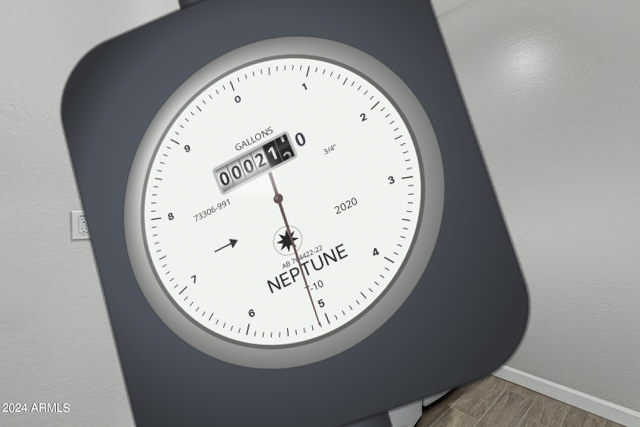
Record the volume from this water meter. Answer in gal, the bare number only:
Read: 2115.1
